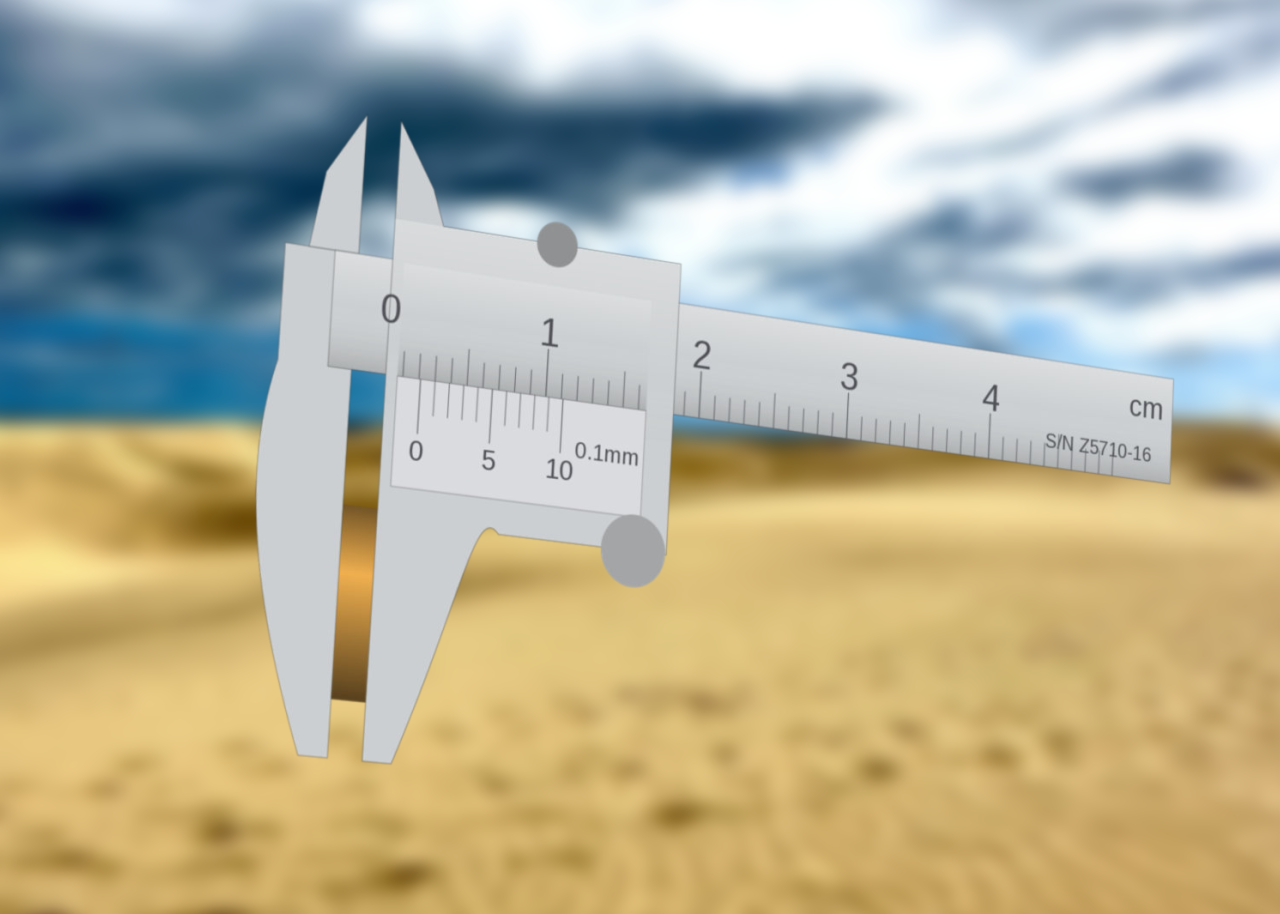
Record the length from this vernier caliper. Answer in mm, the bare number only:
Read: 2.1
